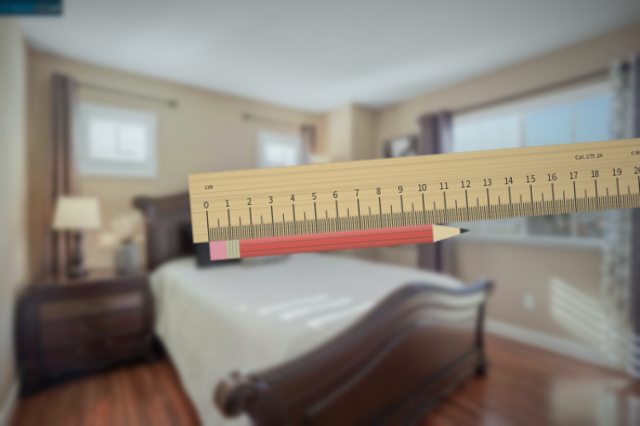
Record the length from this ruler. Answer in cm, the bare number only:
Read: 12
